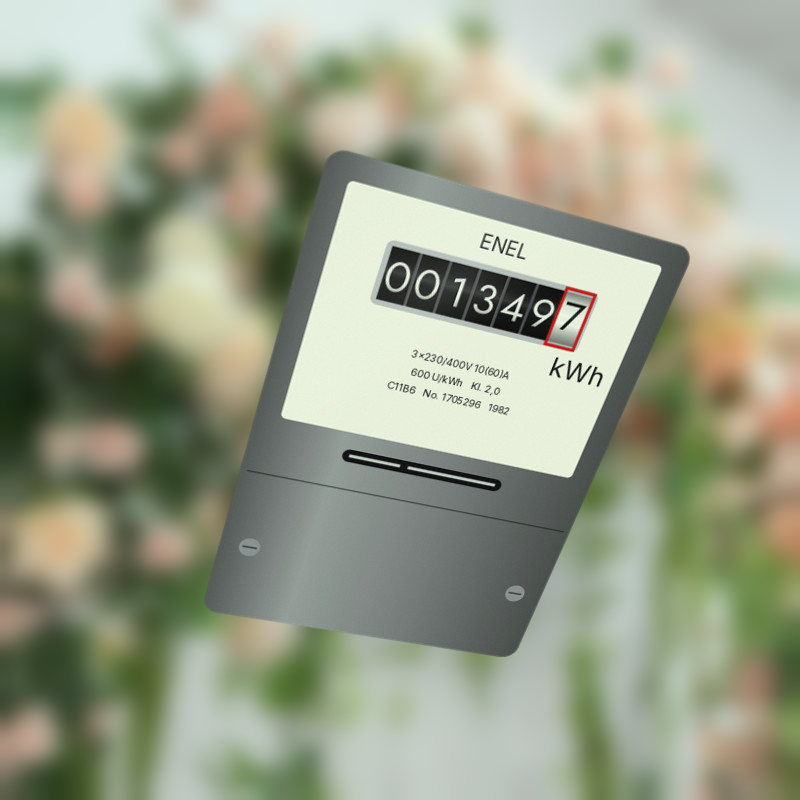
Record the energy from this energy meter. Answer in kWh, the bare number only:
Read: 1349.7
